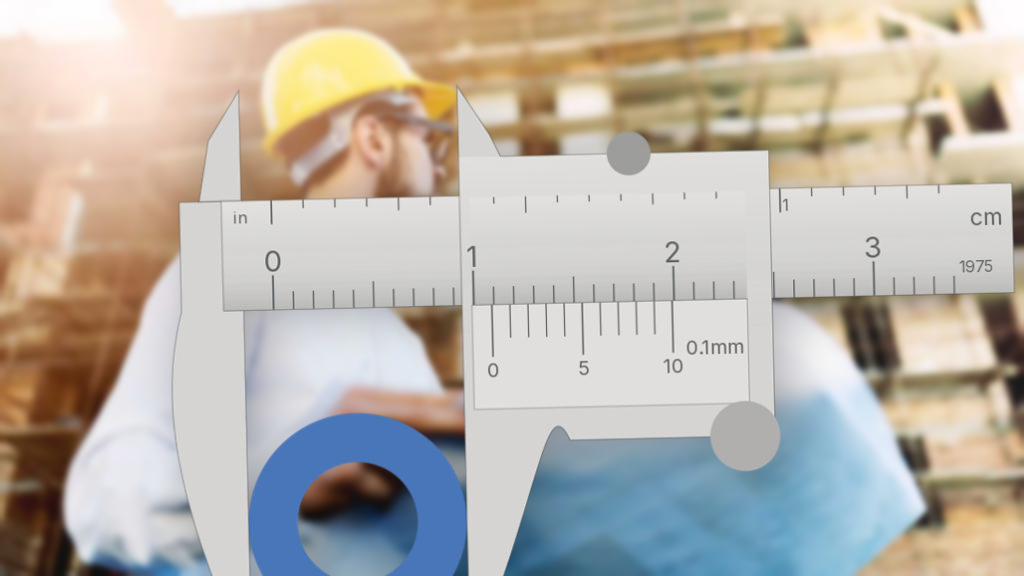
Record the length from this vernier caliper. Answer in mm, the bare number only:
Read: 10.9
